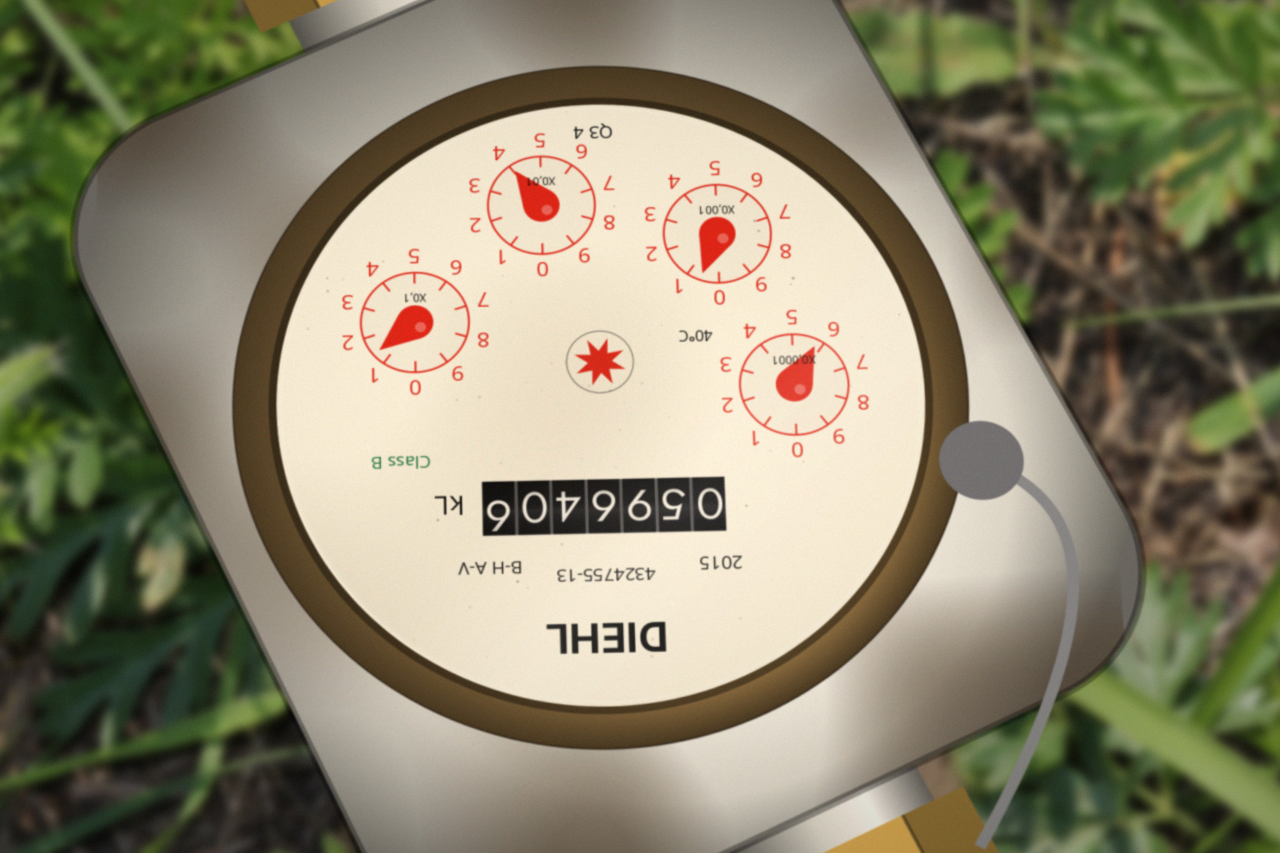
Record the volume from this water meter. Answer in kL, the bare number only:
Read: 596406.1405
